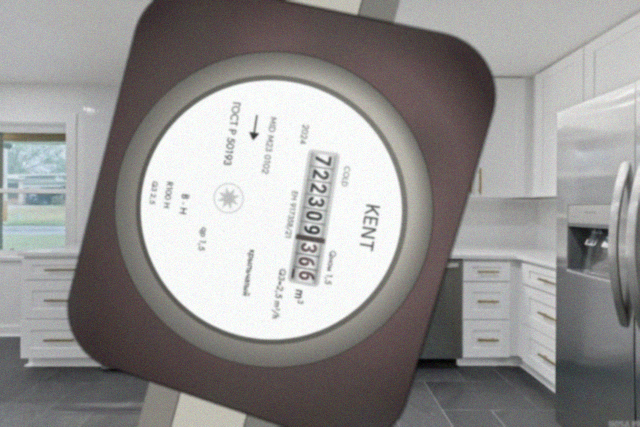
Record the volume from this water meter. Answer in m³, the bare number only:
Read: 722309.366
